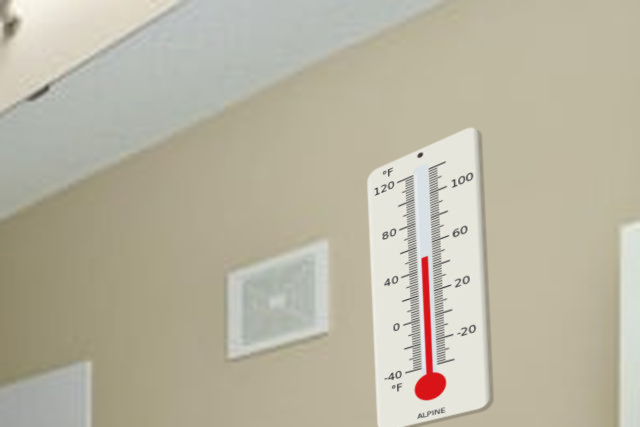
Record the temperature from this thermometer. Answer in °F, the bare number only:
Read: 50
